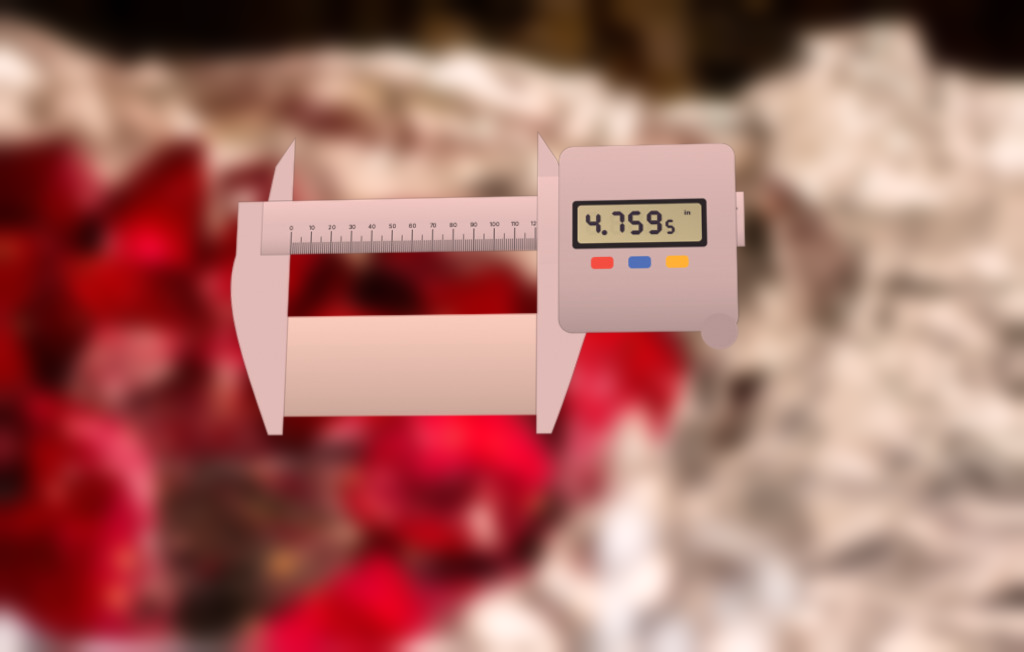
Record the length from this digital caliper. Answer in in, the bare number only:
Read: 4.7595
